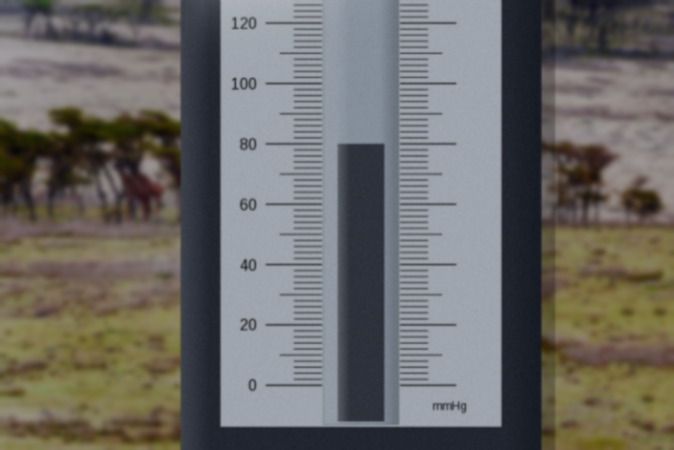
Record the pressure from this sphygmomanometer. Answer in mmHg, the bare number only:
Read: 80
